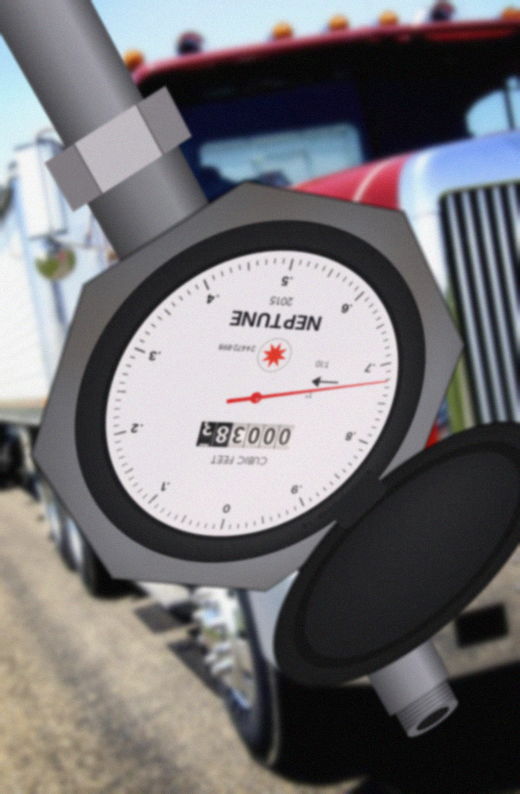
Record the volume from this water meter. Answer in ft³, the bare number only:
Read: 382.72
